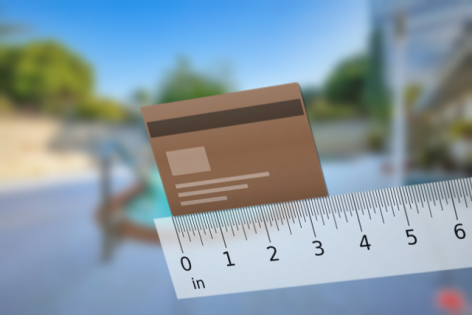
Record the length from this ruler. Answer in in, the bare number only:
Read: 3.5
